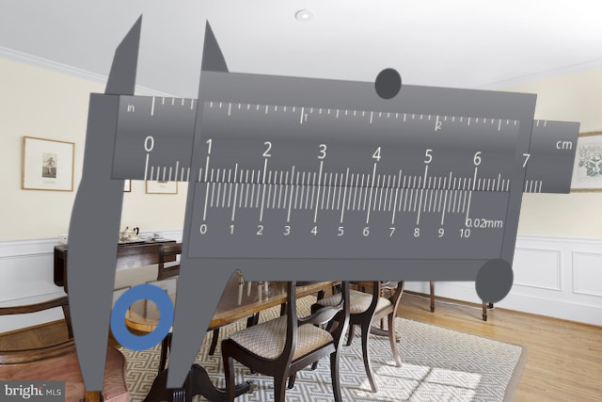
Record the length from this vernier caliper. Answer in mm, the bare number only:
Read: 10.5
